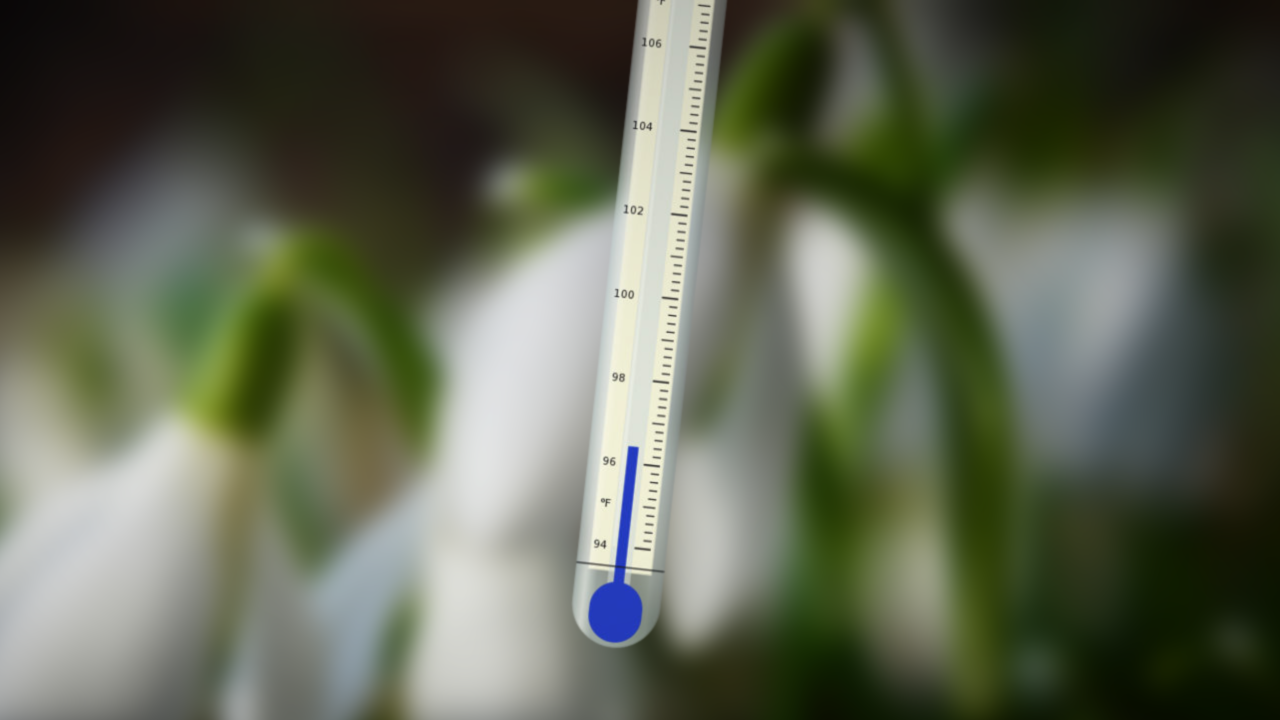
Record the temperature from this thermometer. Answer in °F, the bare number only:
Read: 96.4
